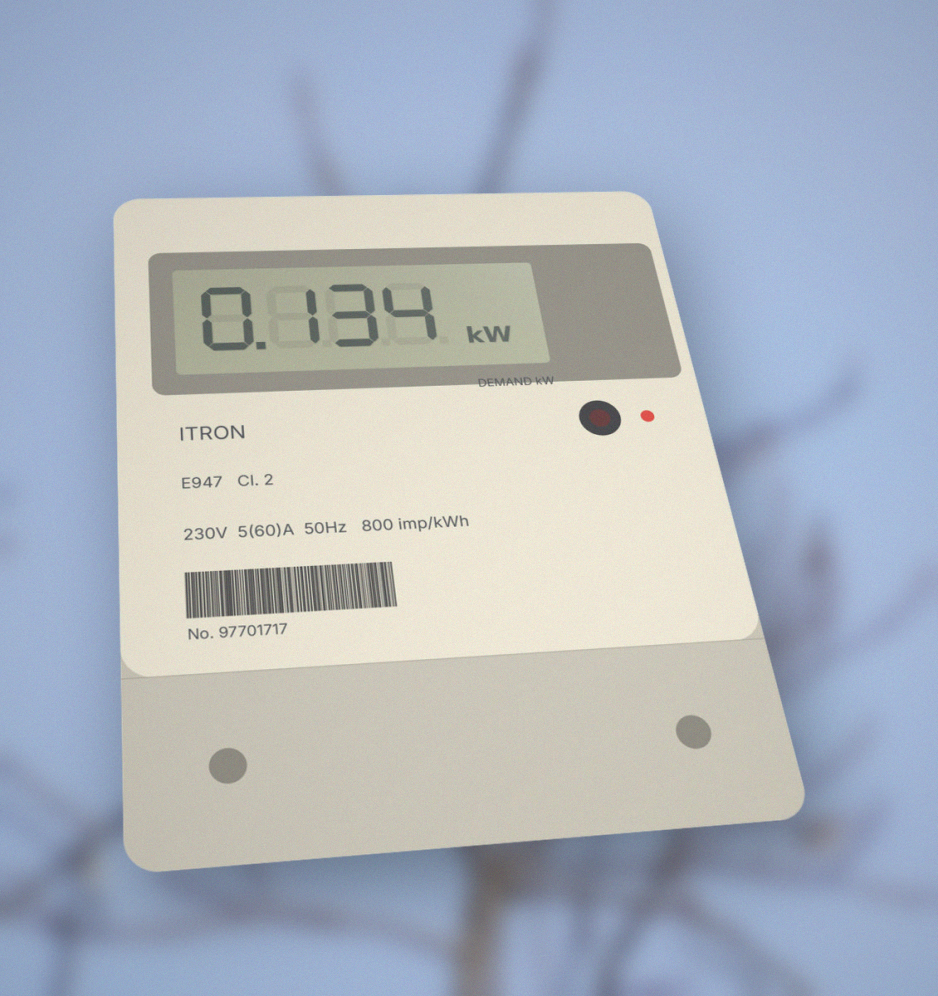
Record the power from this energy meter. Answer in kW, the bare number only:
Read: 0.134
